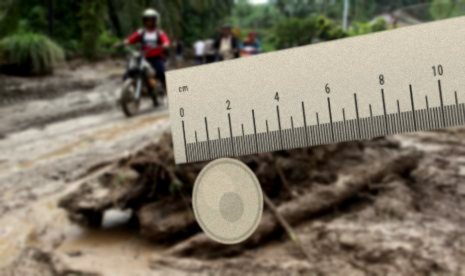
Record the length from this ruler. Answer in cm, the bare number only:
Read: 3
